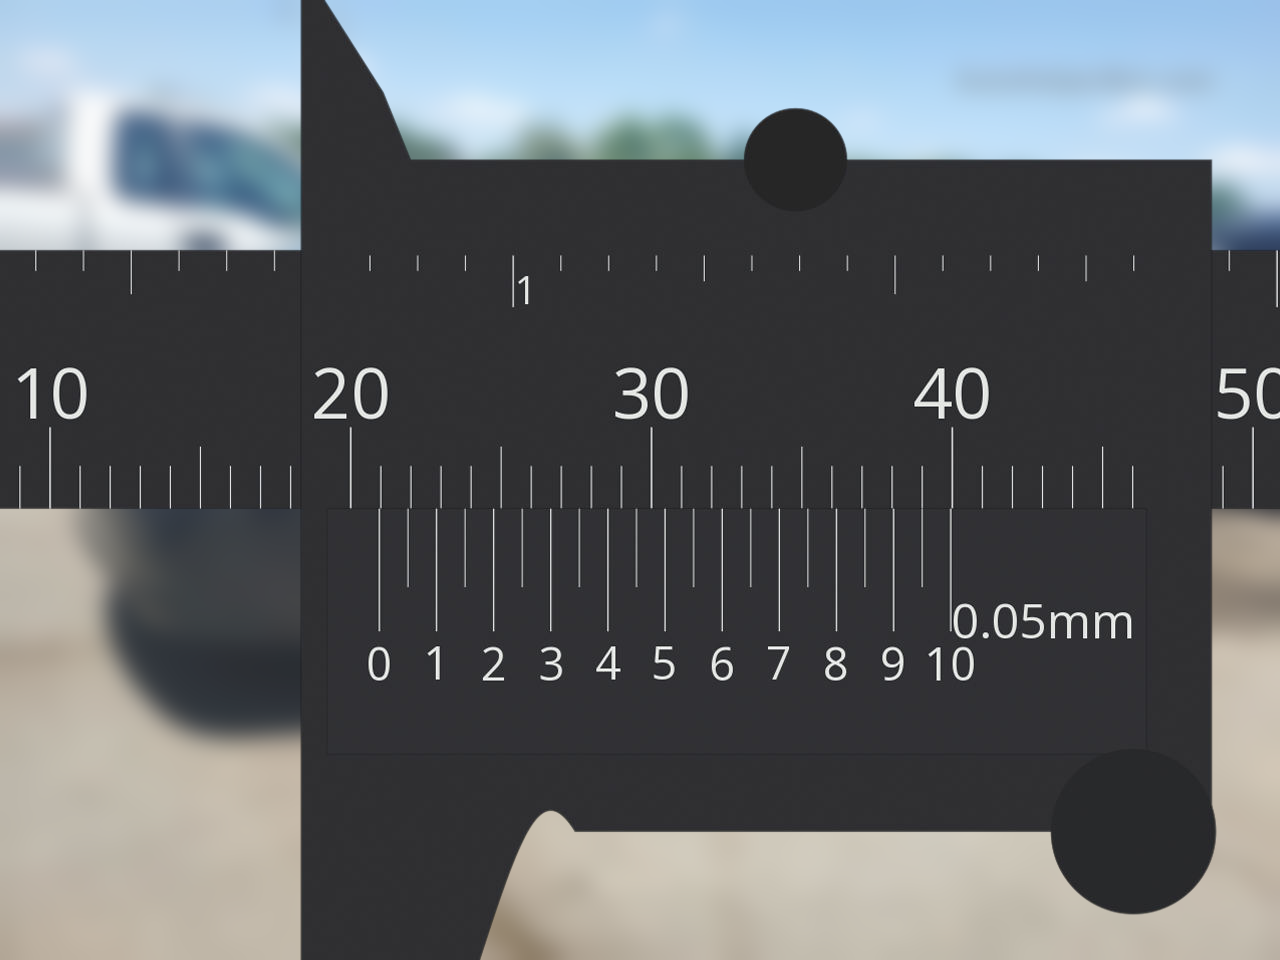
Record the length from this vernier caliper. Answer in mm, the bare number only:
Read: 20.95
